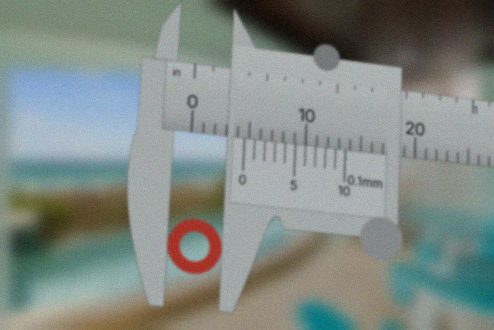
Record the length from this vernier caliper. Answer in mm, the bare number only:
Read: 4.6
